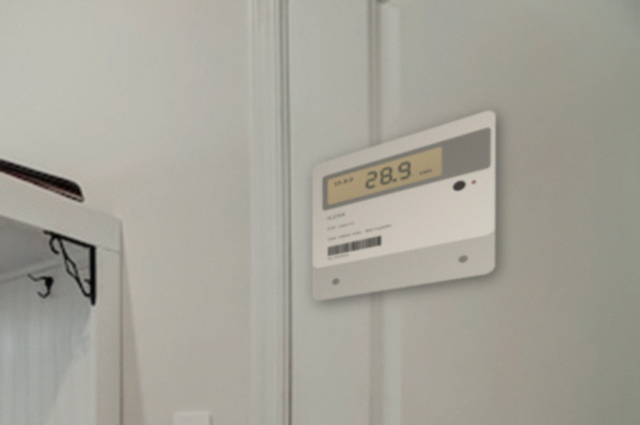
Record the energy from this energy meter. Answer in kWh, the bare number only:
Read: 28.9
